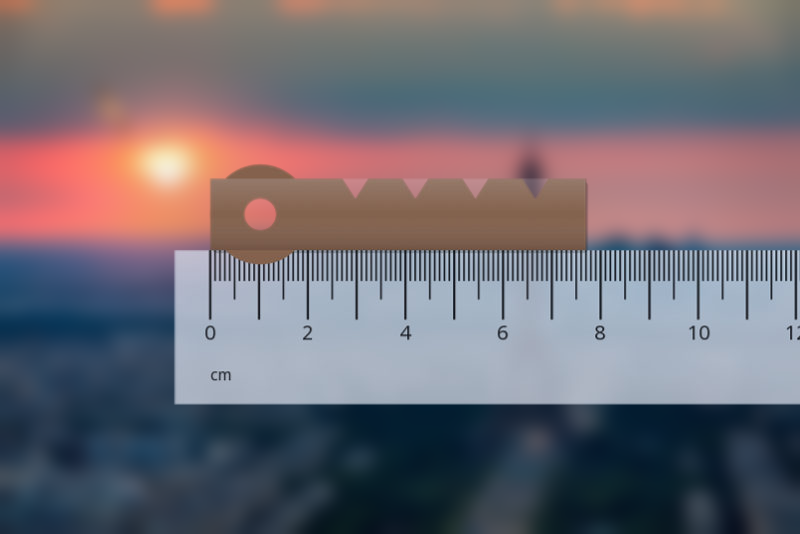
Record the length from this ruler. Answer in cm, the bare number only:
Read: 7.7
